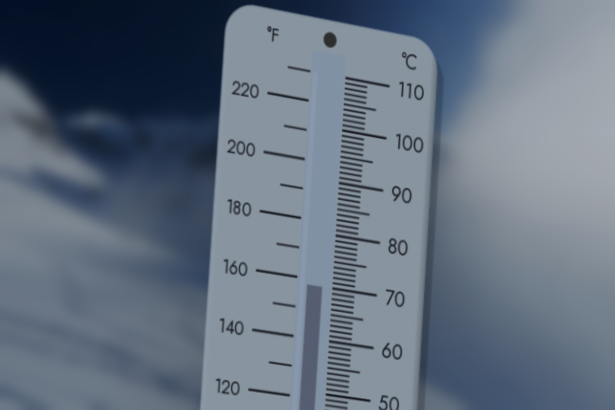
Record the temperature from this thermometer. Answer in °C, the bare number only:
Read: 70
